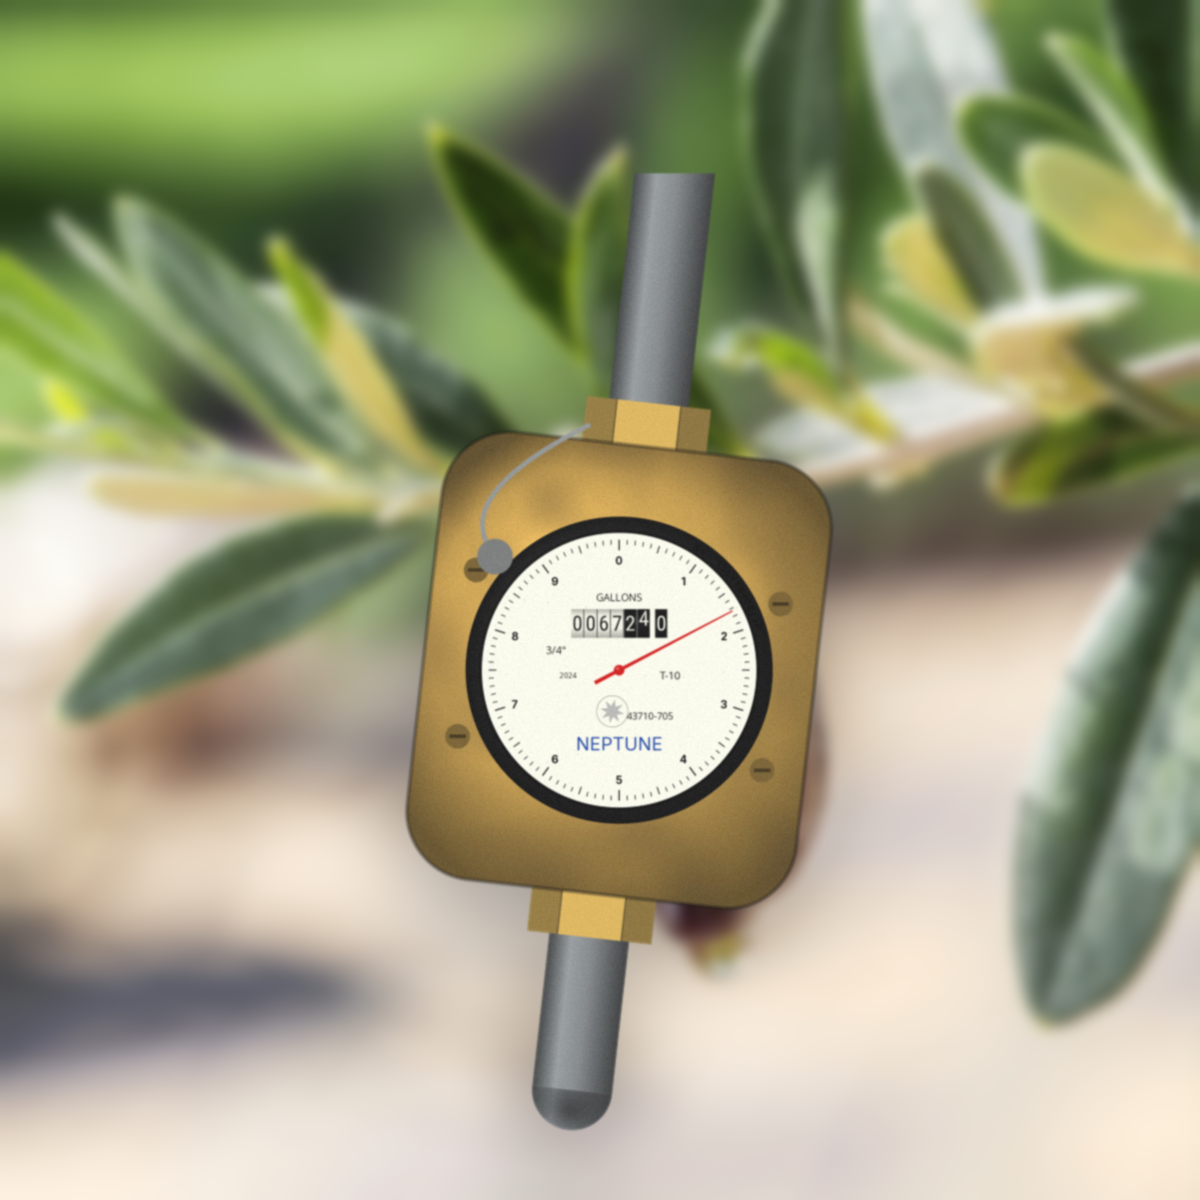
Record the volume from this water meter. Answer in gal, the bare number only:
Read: 67241.7
